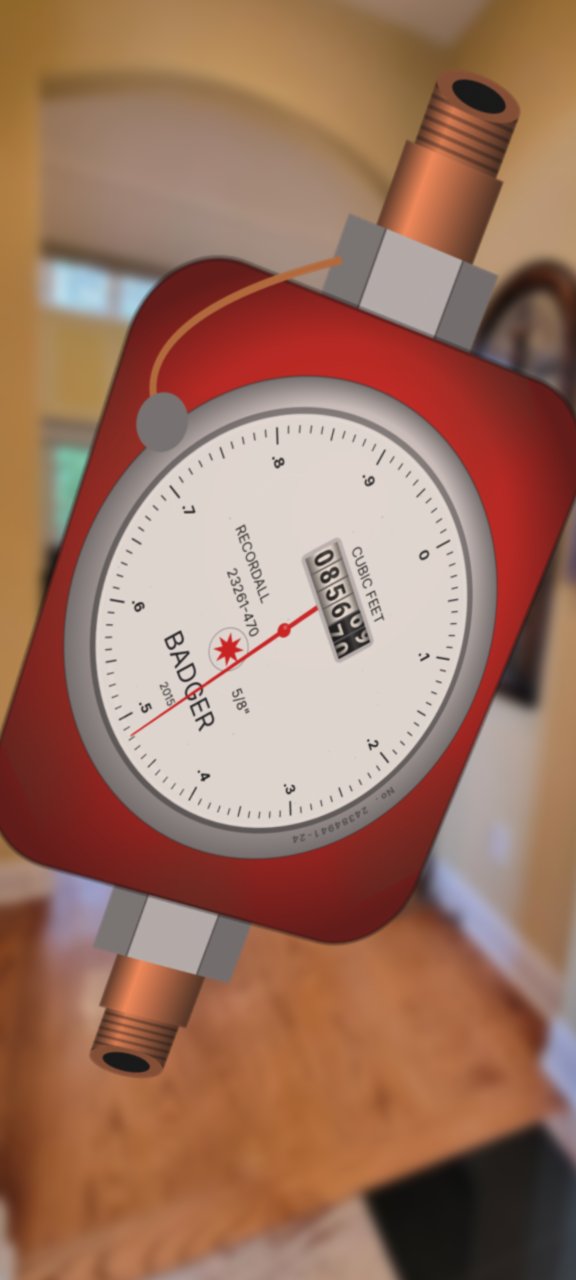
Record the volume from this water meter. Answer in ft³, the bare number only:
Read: 85669.48
